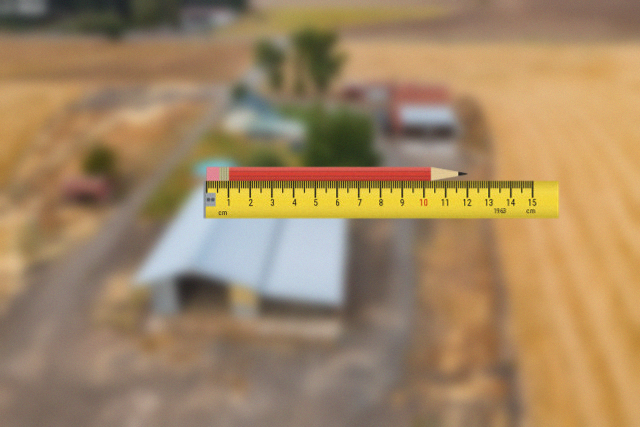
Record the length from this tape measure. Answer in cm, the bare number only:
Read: 12
